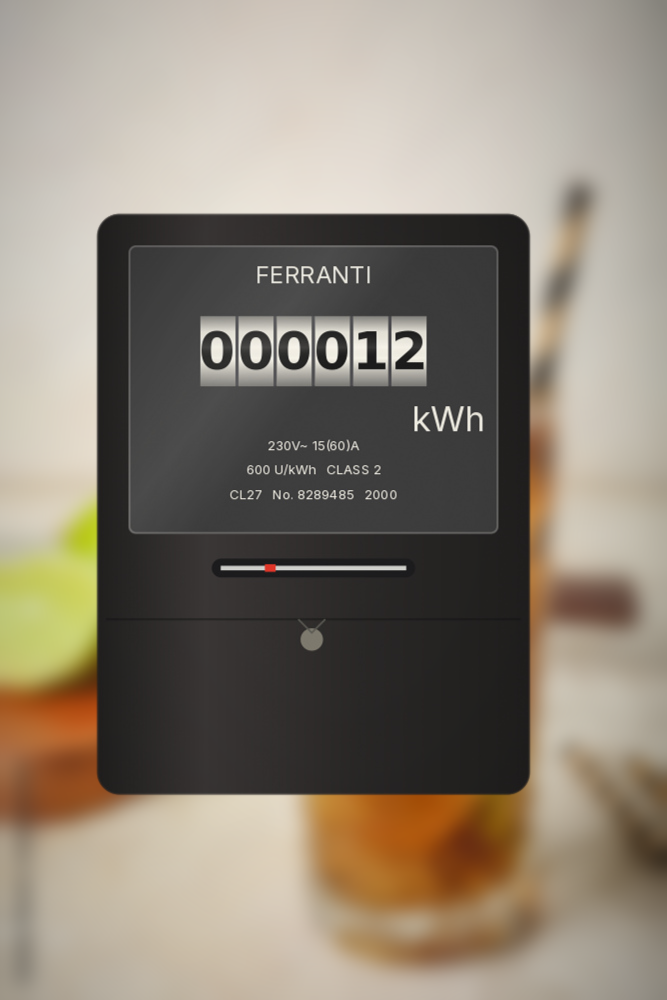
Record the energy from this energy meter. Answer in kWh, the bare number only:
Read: 12
